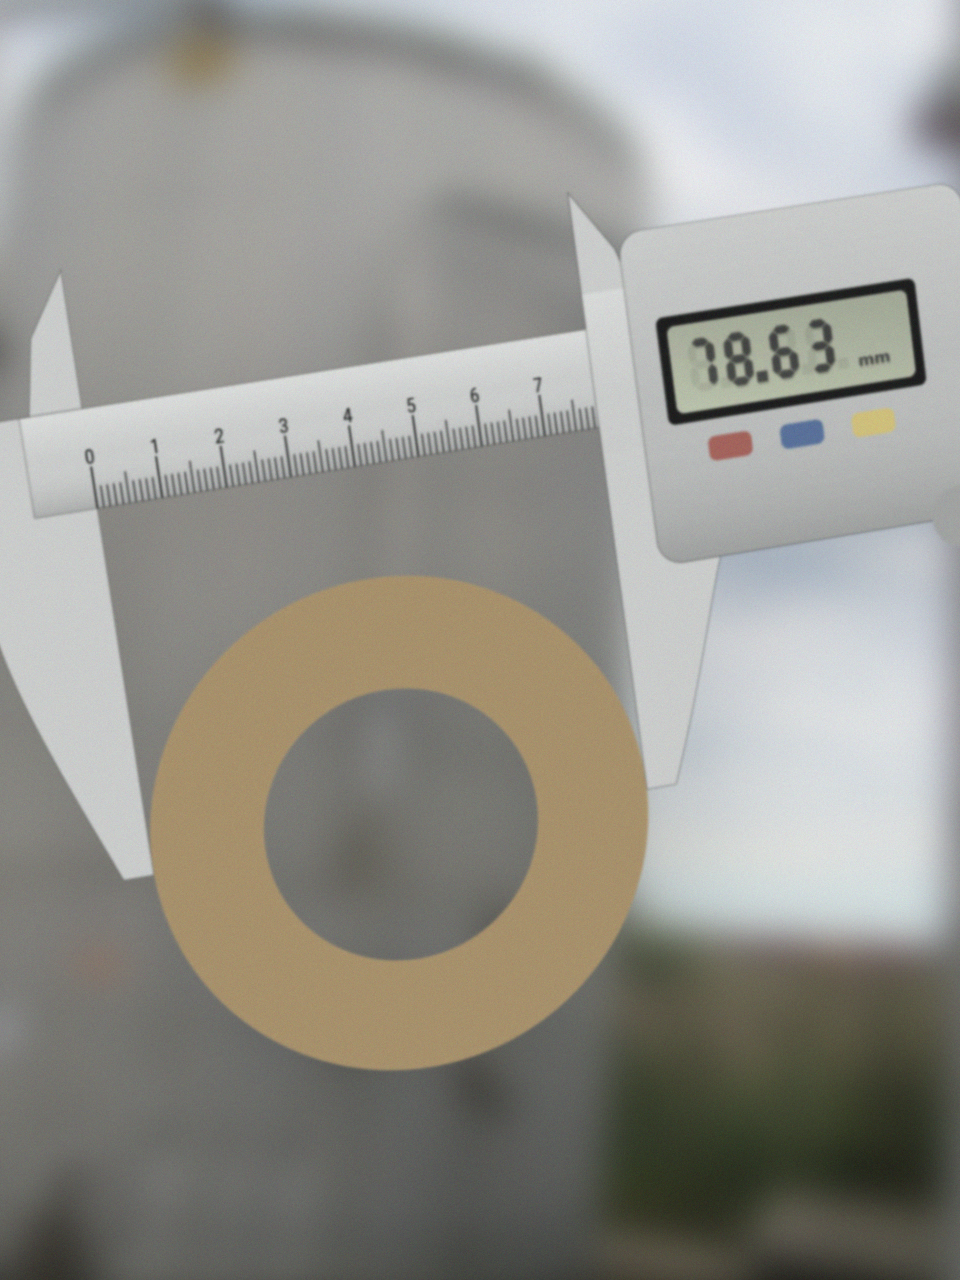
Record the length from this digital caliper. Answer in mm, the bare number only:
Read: 78.63
